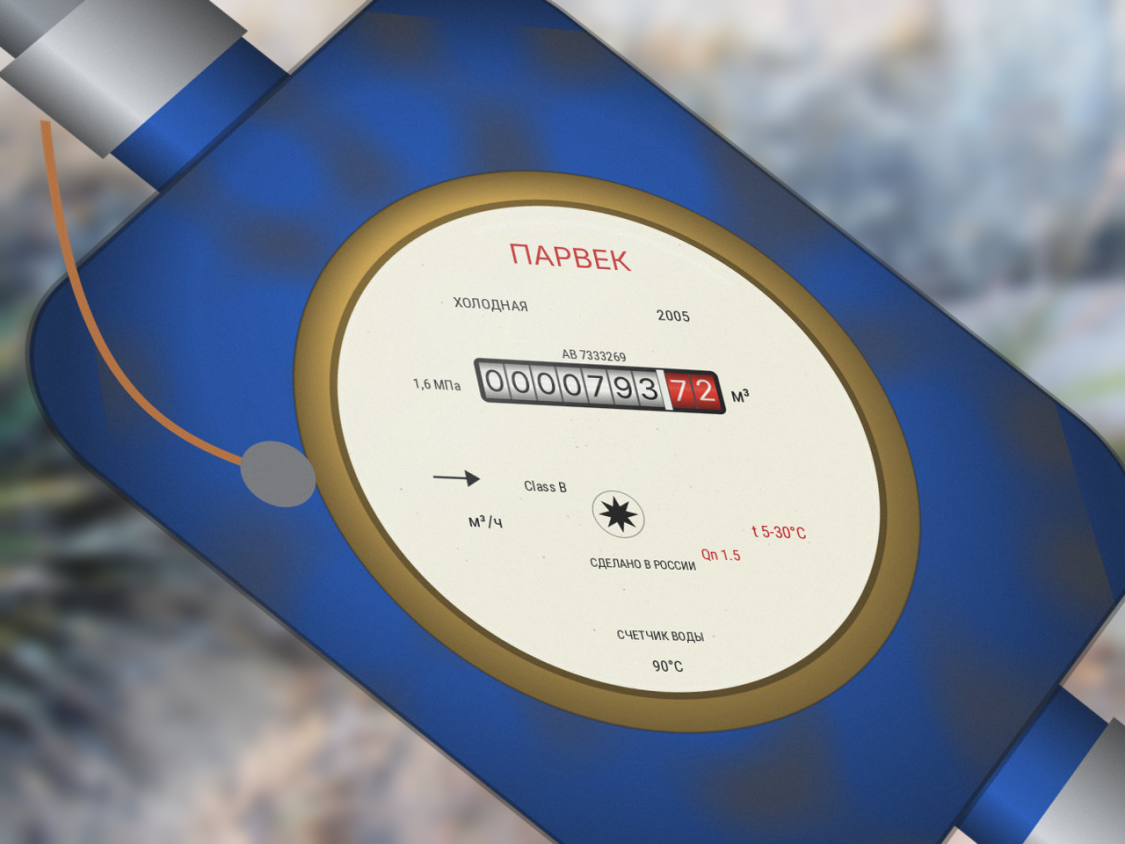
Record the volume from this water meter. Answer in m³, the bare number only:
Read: 793.72
